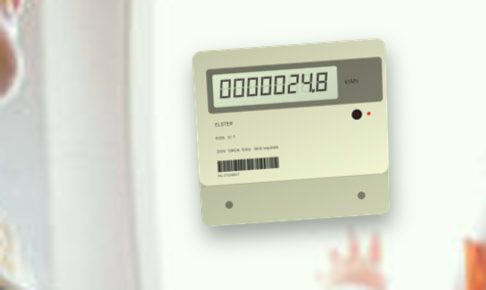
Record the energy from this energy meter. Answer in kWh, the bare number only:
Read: 24.8
